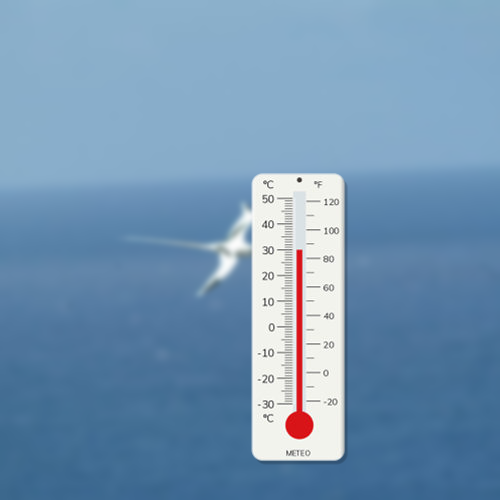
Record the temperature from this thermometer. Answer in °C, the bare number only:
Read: 30
